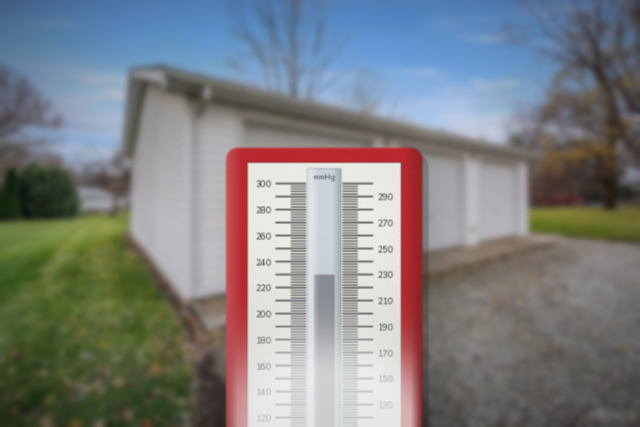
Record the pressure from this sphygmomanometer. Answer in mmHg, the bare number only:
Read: 230
